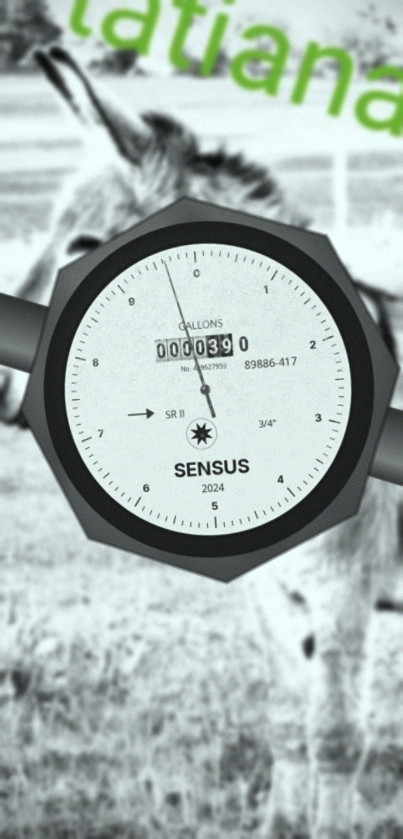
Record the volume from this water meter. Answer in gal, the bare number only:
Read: 389.6
